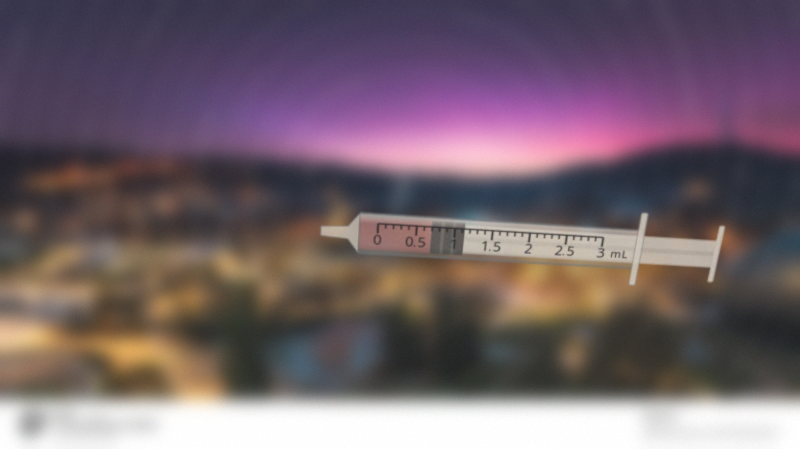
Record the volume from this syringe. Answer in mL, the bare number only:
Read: 0.7
